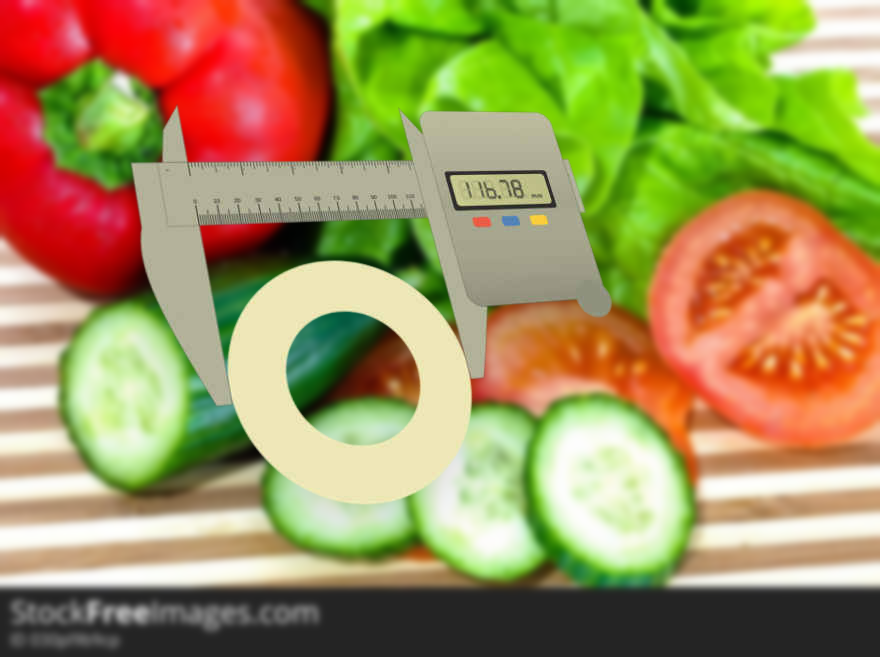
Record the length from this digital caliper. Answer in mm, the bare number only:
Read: 116.78
